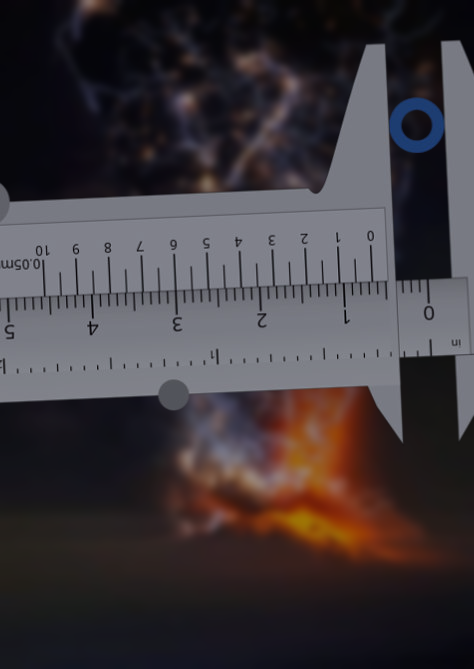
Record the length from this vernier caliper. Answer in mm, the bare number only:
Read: 6.6
